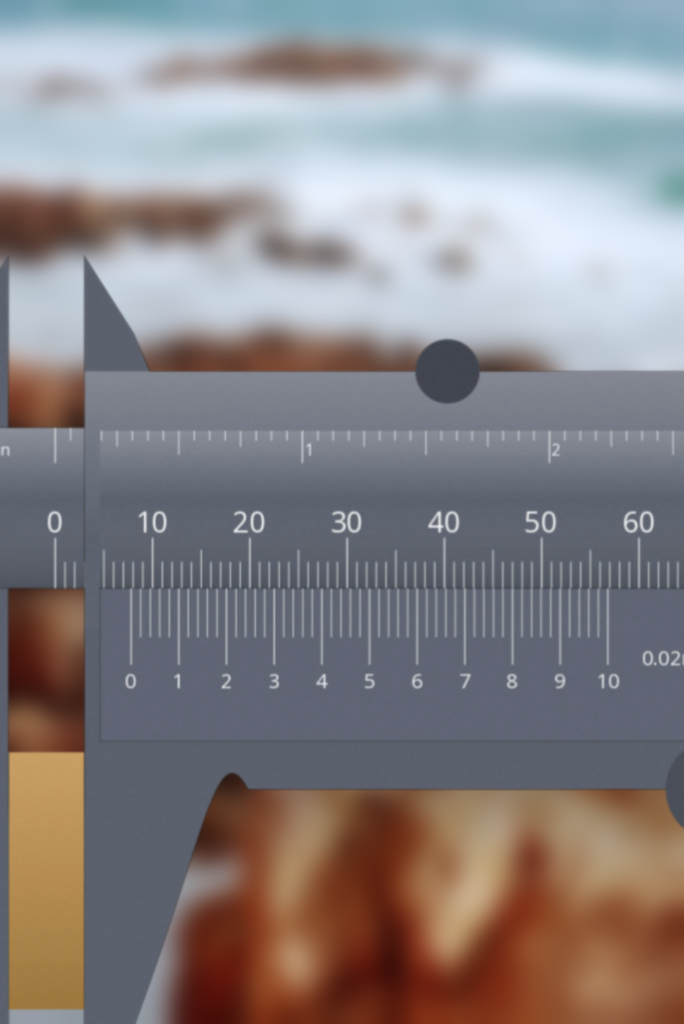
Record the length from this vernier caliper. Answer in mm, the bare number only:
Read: 7.8
